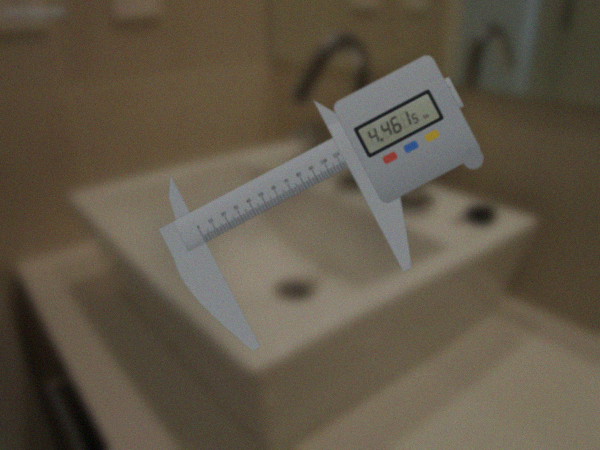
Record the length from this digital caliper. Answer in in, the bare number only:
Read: 4.4615
